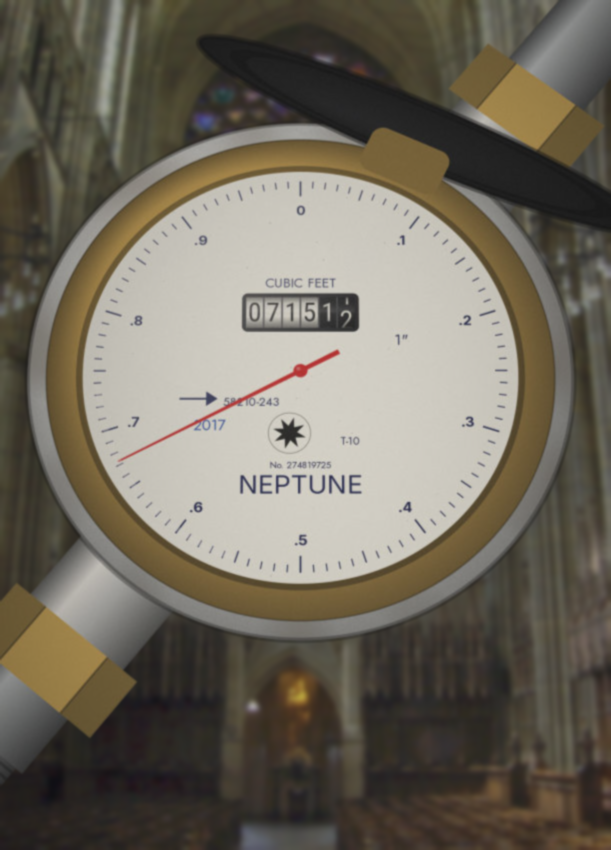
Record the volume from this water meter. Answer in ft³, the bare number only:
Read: 71511.67
